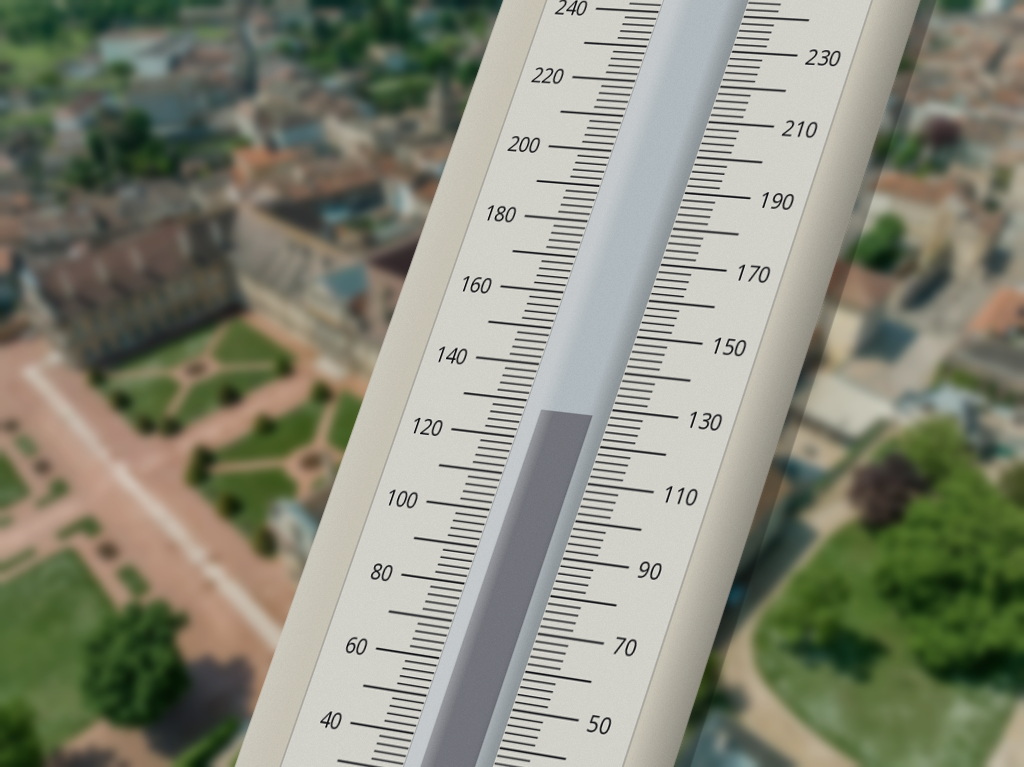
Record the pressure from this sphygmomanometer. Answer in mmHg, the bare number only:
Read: 128
